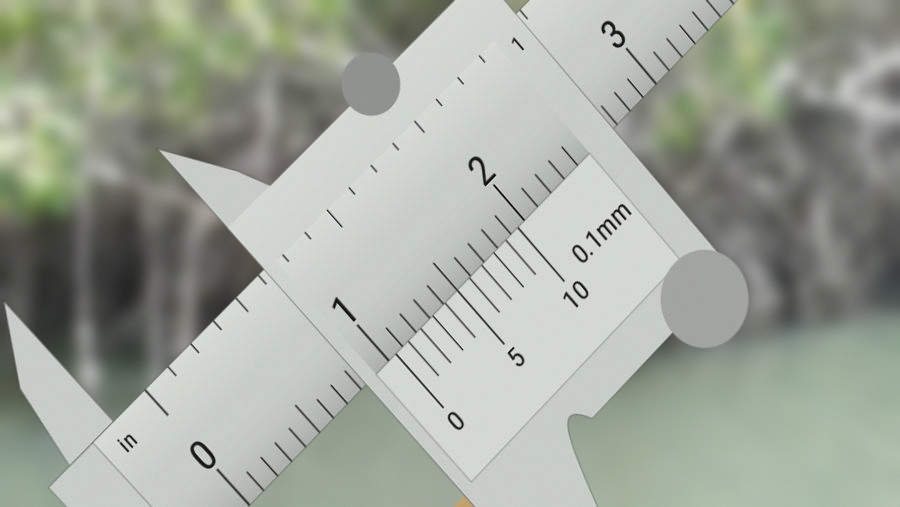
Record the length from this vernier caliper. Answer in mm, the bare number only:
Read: 10.5
